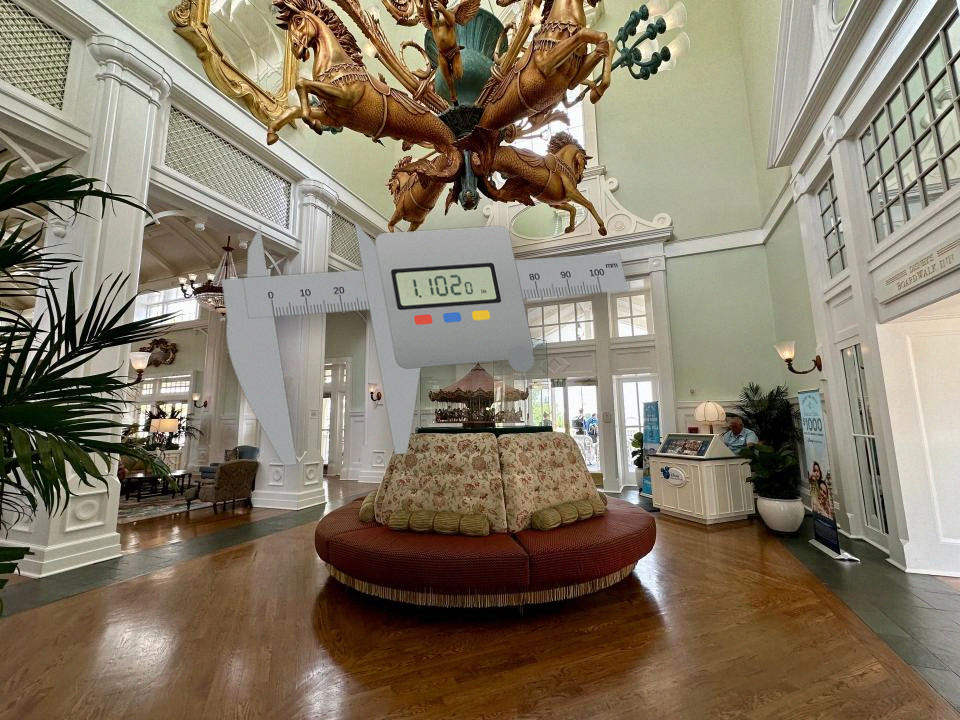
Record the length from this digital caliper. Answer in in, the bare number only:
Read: 1.1020
